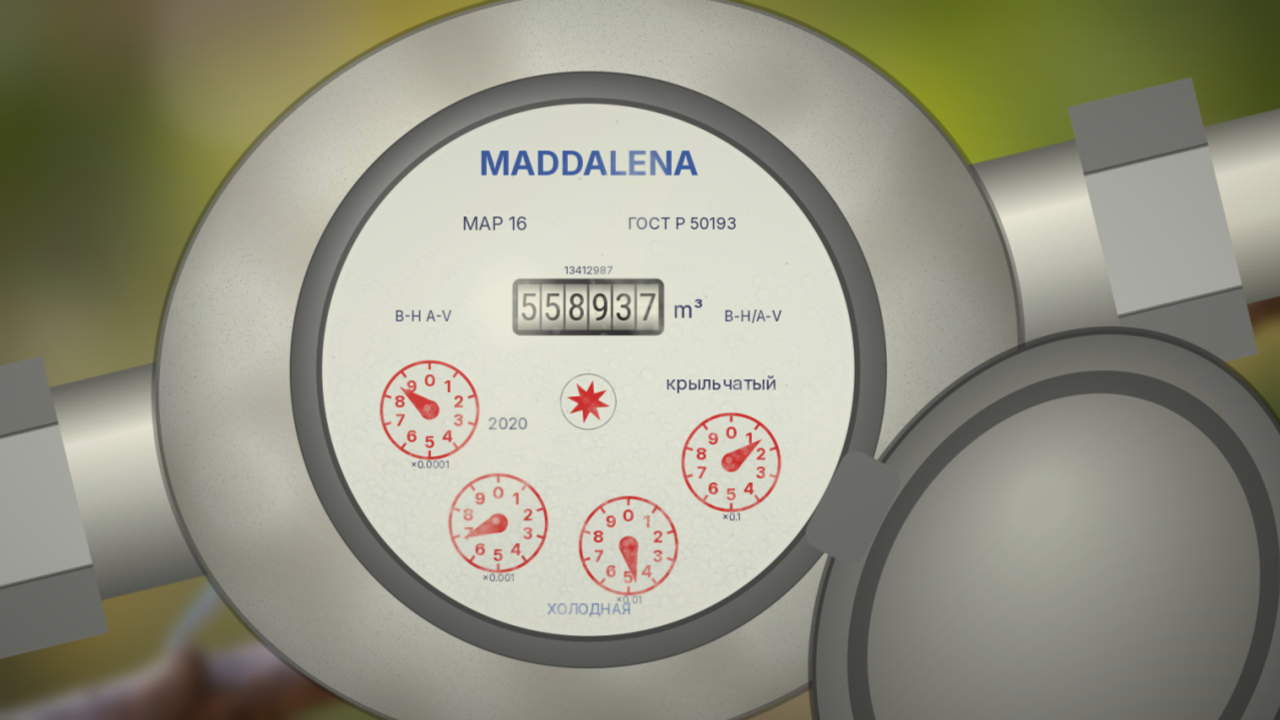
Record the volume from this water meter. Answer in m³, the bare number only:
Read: 558937.1468
